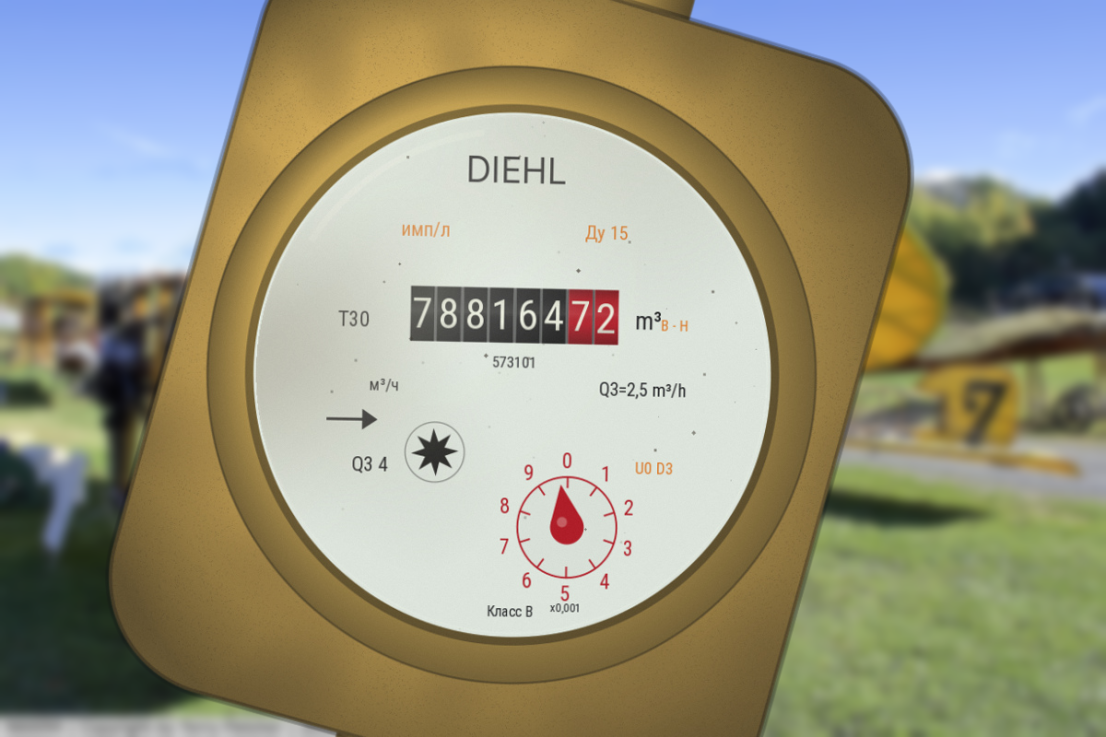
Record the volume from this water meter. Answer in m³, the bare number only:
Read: 788164.719
